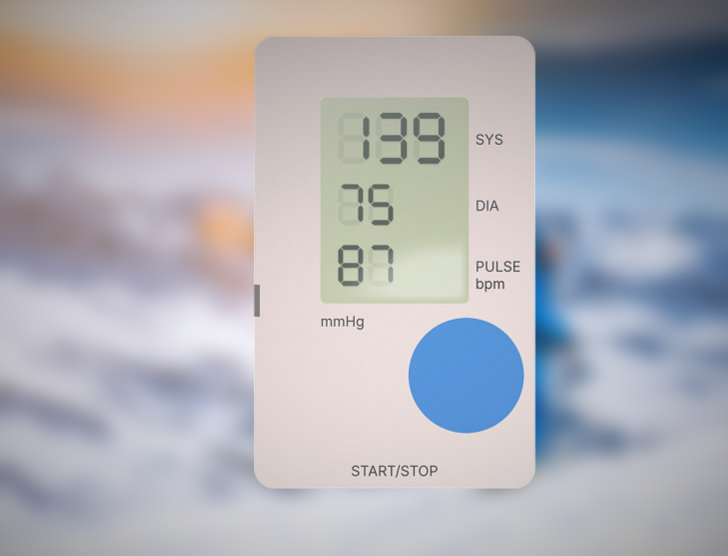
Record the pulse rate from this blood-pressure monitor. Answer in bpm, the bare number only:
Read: 87
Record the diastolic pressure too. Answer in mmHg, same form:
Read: 75
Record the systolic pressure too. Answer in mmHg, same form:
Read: 139
